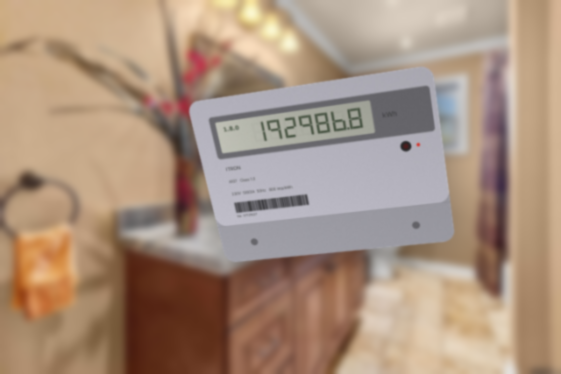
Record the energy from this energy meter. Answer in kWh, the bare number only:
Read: 192986.8
